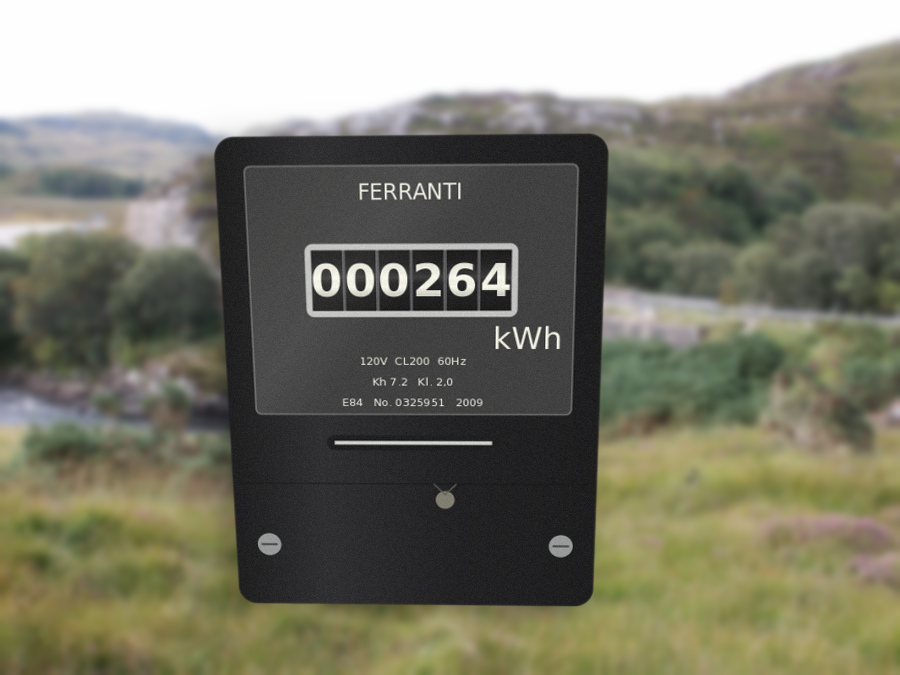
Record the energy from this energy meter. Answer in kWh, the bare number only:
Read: 264
